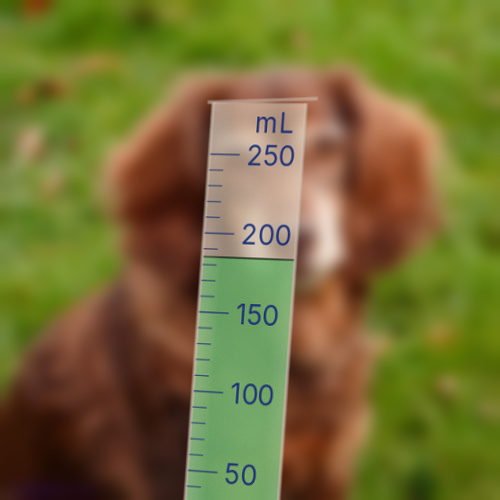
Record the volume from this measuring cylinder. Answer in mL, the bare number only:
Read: 185
